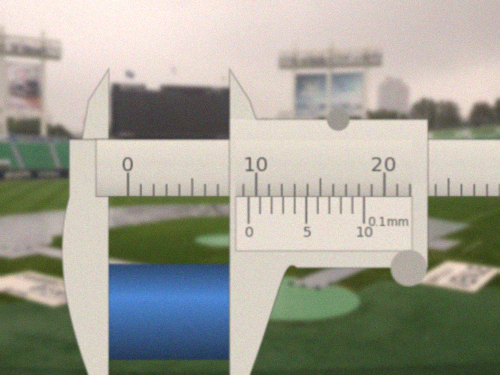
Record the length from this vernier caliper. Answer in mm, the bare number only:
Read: 9.4
